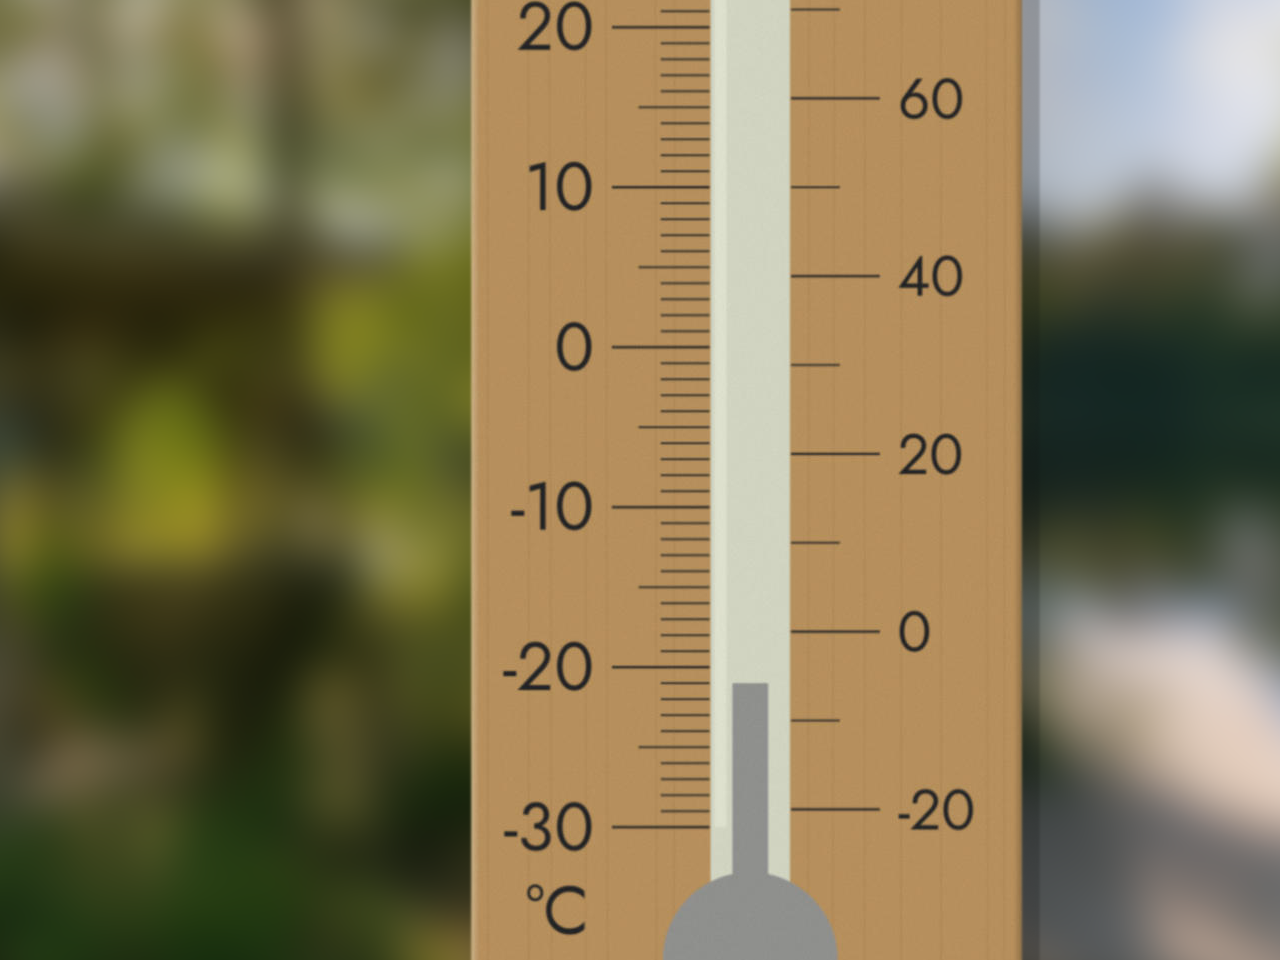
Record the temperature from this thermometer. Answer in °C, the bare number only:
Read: -21
